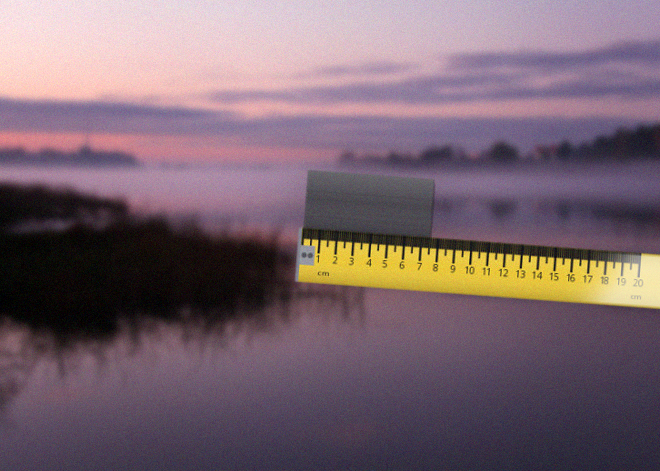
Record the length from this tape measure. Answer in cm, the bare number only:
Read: 7.5
